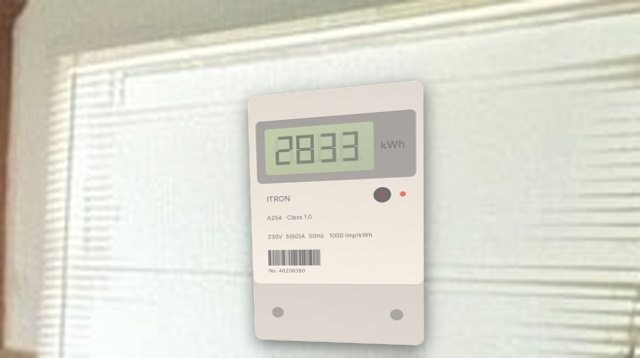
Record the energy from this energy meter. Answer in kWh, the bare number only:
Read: 2833
